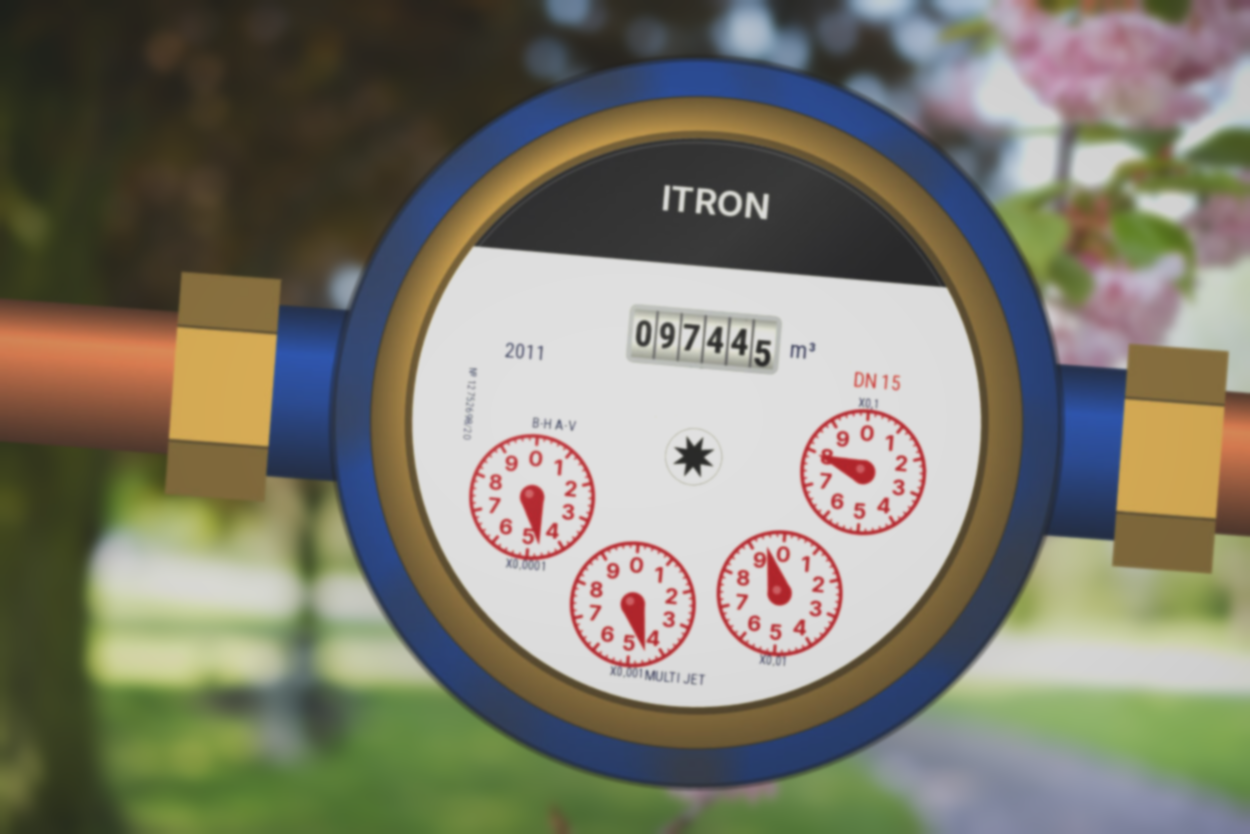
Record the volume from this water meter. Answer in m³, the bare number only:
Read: 97444.7944
